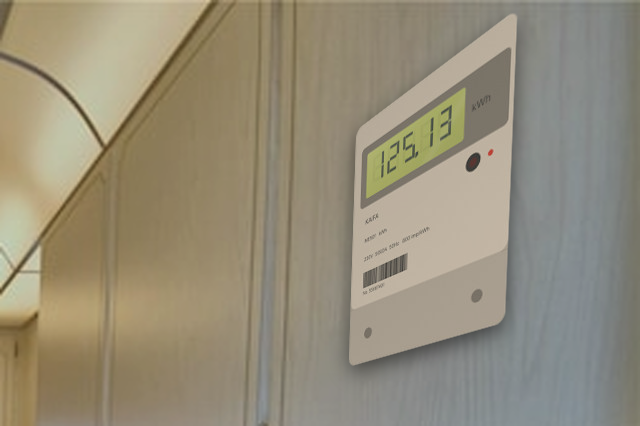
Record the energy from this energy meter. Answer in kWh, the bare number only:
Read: 125.13
